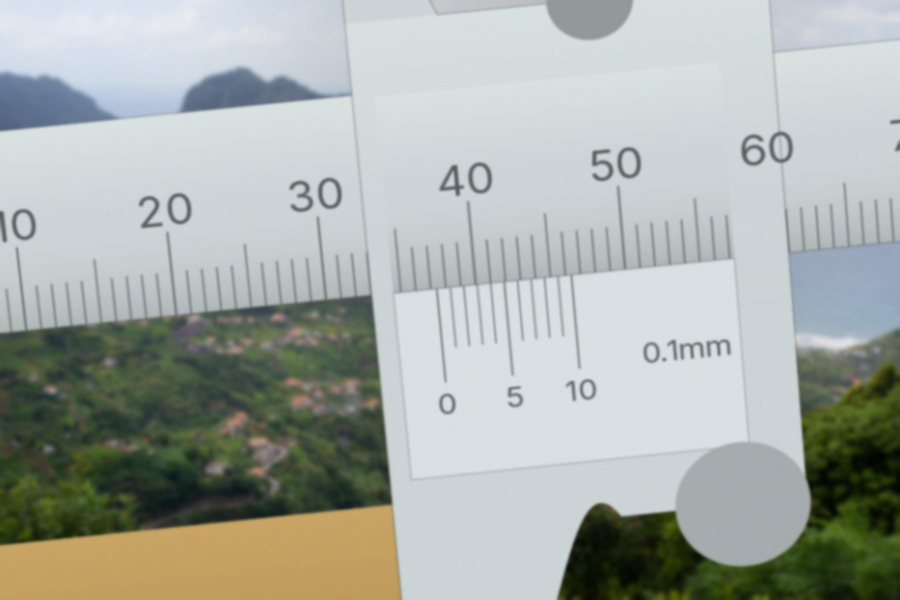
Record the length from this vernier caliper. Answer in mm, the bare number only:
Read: 37.4
